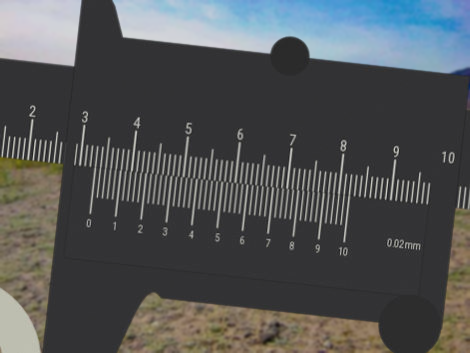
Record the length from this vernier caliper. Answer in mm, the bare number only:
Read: 33.0
